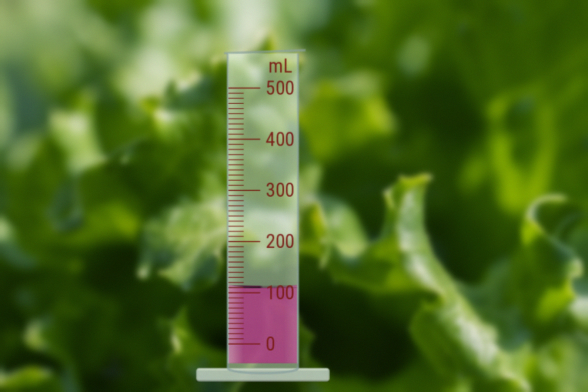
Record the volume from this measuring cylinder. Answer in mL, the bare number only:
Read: 110
